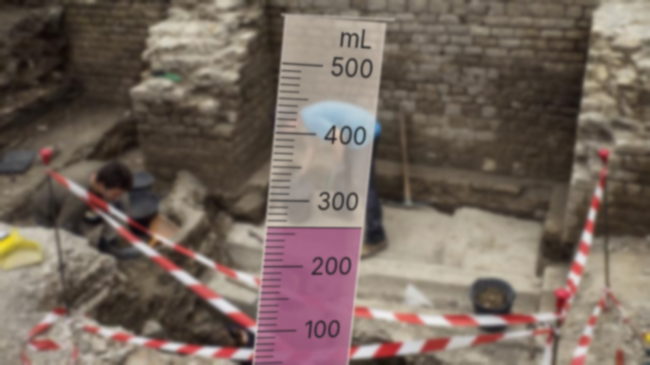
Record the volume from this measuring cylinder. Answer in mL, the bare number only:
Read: 260
